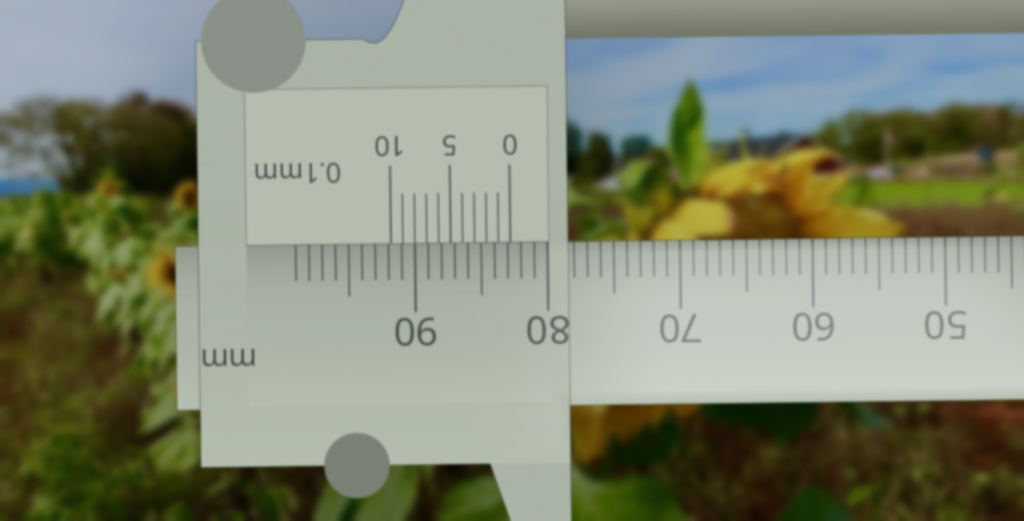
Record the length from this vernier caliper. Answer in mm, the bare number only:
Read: 82.8
